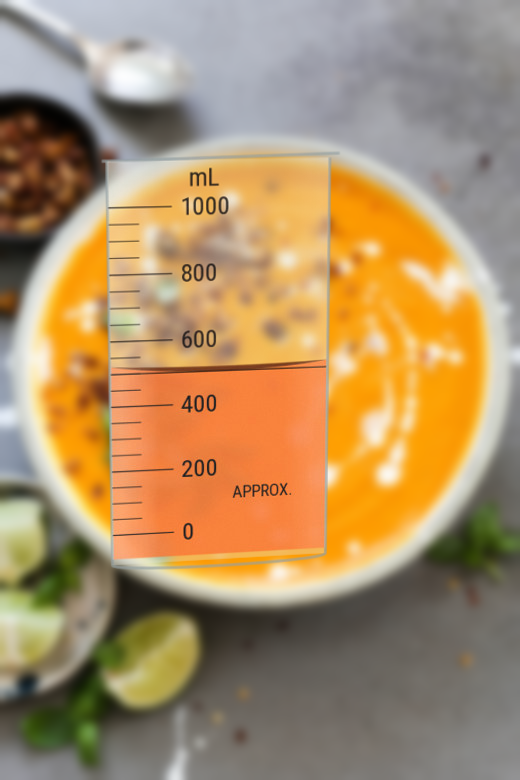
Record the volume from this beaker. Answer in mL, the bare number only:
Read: 500
